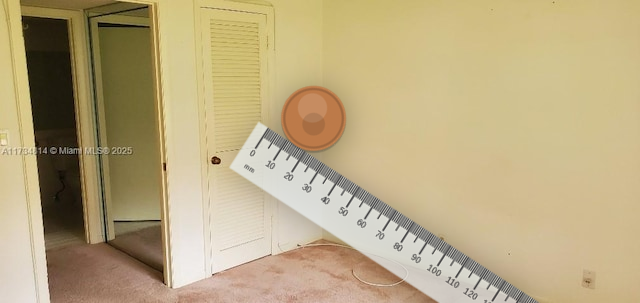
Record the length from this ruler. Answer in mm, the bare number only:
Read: 30
